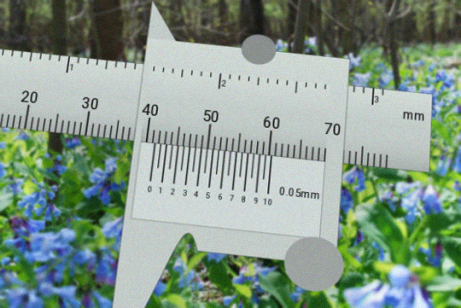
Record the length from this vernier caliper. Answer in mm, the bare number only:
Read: 41.4
